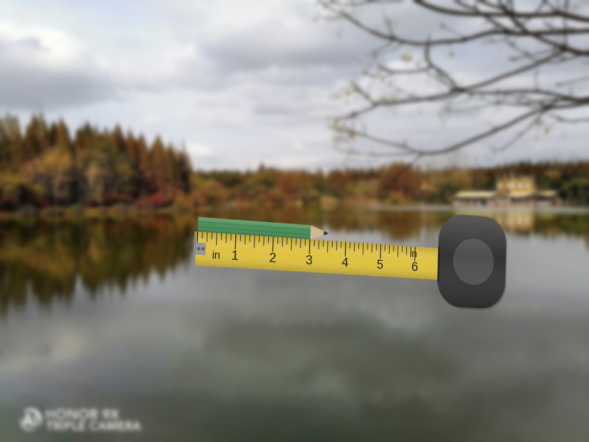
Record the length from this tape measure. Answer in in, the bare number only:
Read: 3.5
